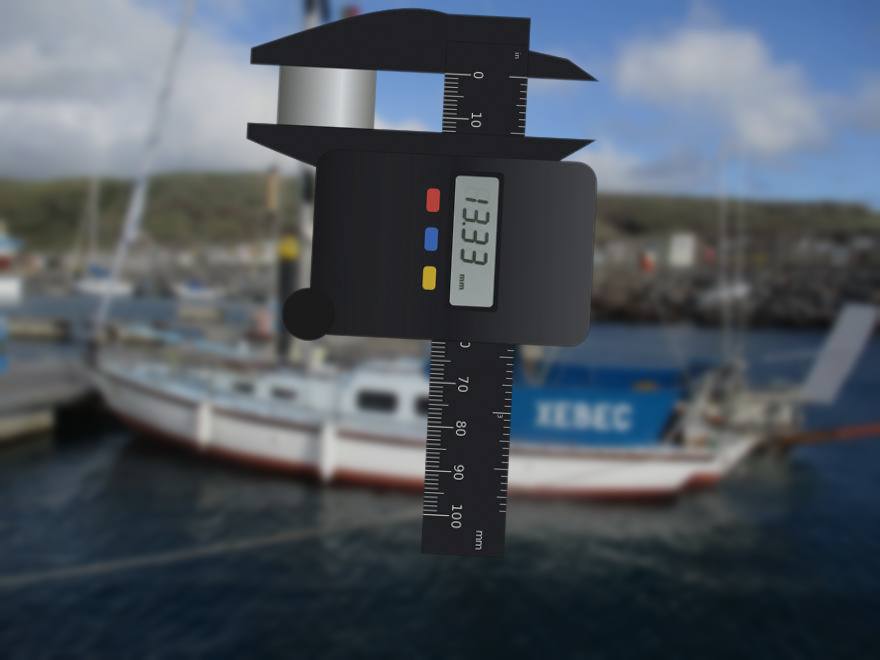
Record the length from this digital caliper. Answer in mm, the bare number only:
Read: 13.33
